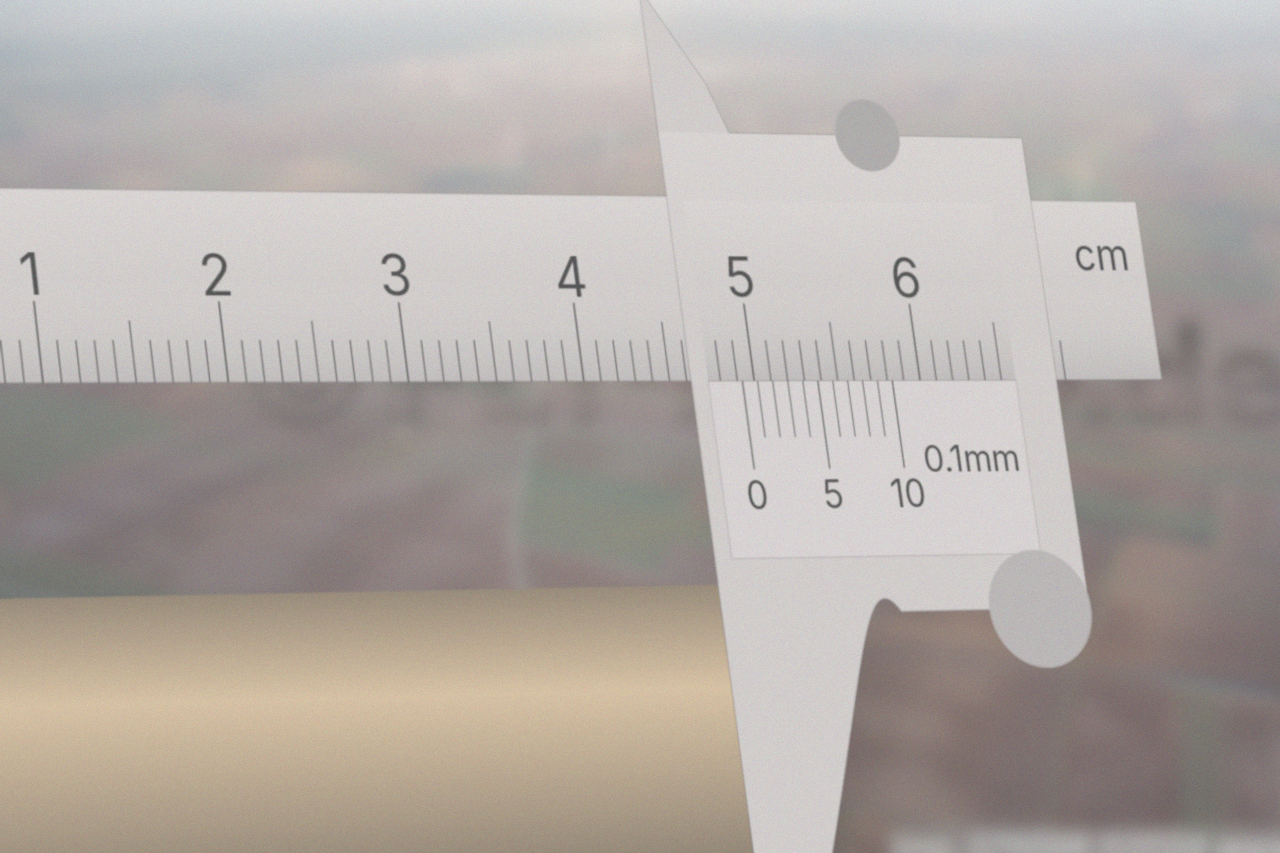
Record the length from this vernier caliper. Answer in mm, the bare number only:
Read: 49.3
